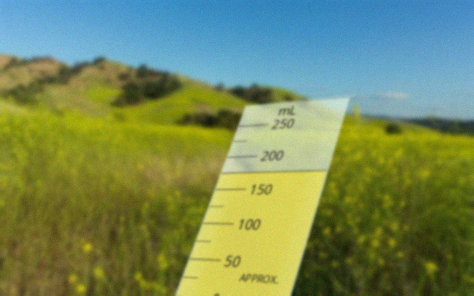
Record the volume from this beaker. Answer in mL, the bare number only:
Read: 175
